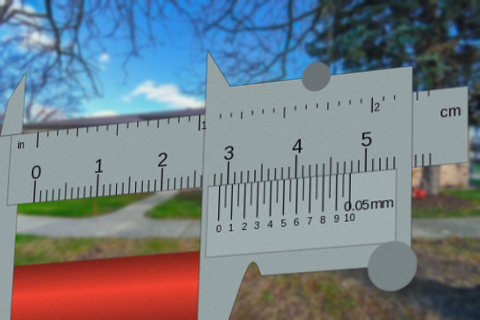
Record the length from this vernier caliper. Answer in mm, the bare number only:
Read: 28.8
